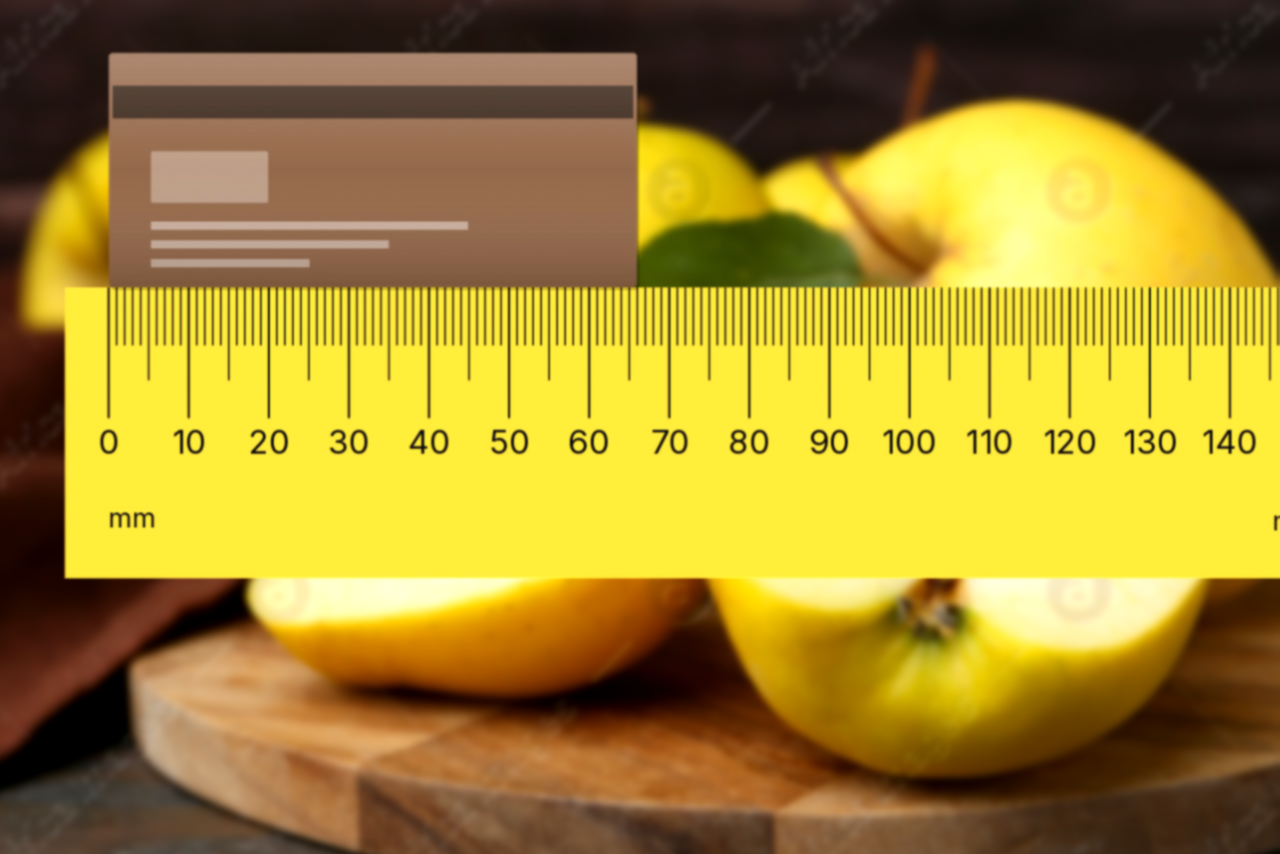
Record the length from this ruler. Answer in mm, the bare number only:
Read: 66
